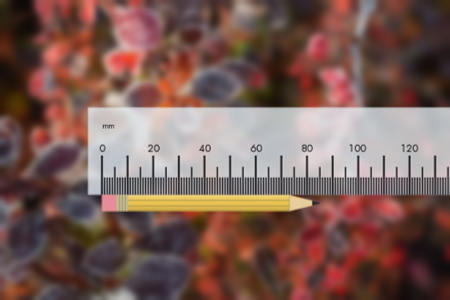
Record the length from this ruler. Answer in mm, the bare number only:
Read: 85
